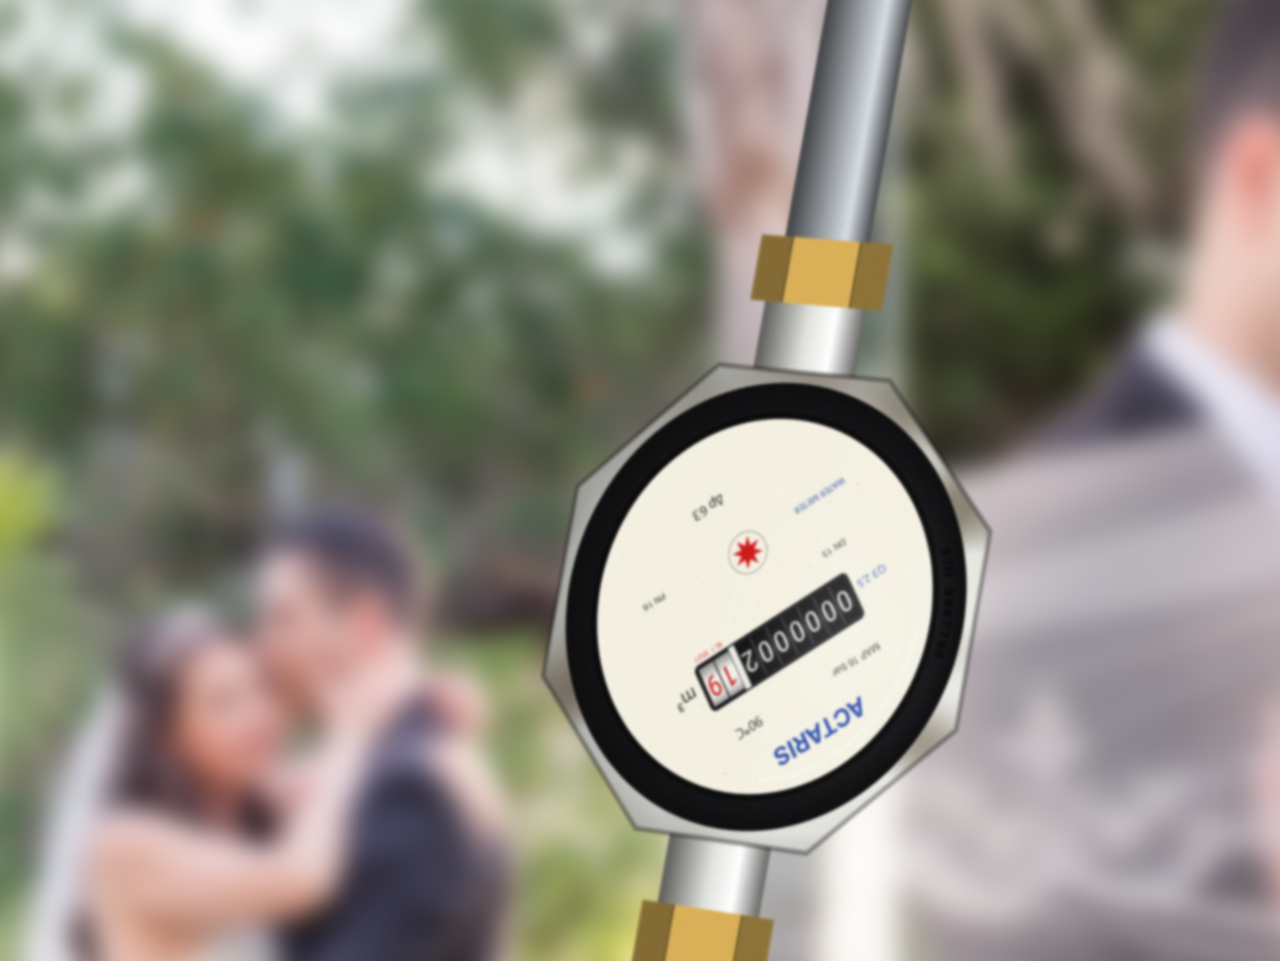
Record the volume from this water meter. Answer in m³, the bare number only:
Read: 2.19
